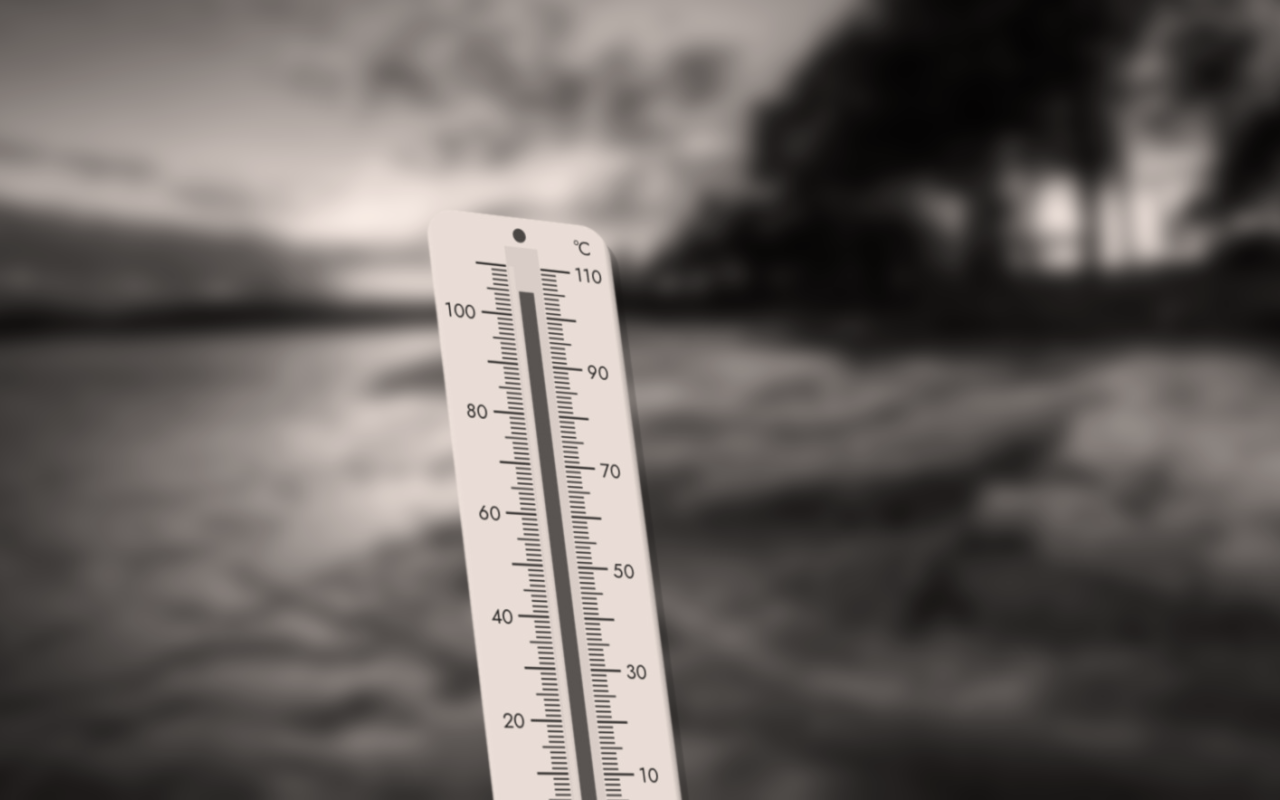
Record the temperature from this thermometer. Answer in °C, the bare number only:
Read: 105
